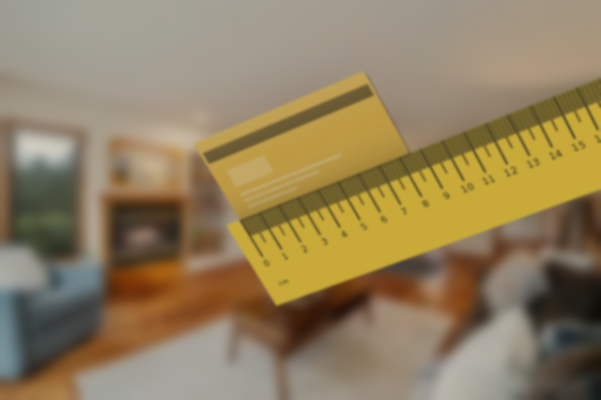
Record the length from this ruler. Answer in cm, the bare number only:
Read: 8.5
